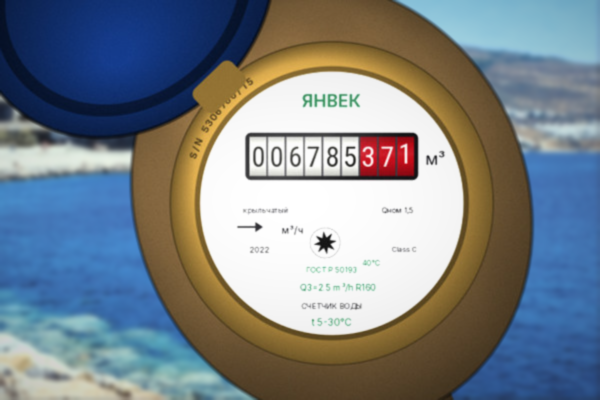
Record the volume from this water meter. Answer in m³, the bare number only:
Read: 6785.371
